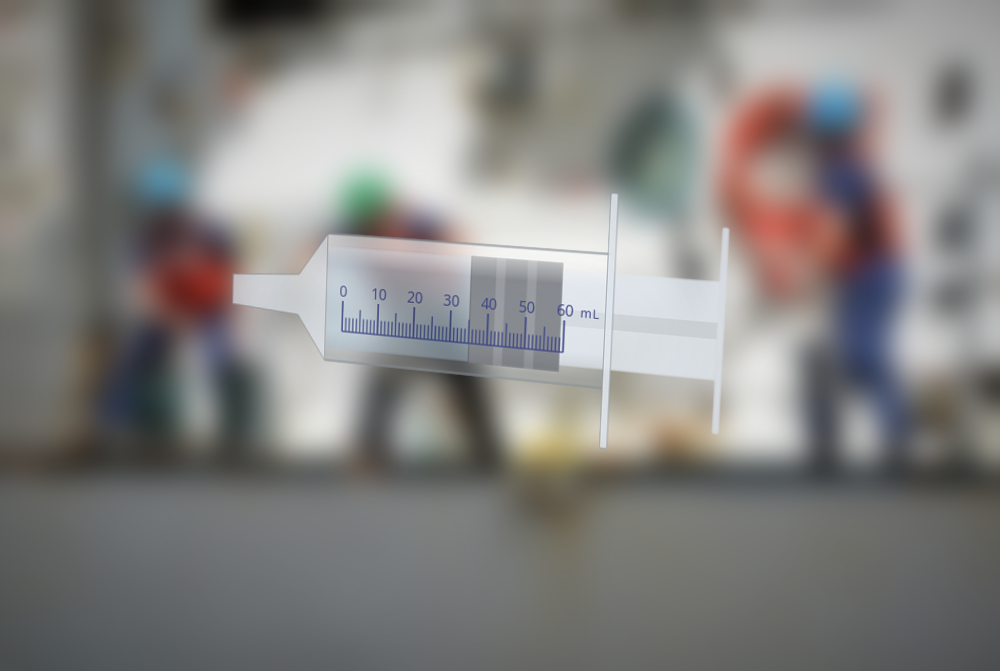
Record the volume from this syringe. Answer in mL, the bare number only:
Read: 35
